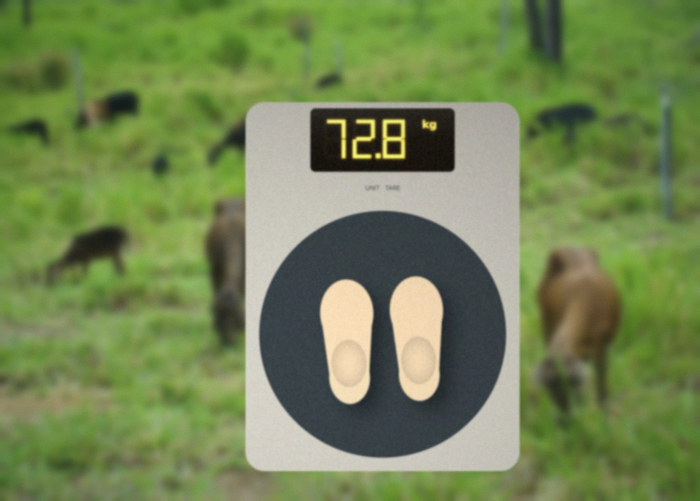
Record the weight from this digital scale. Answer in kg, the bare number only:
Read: 72.8
